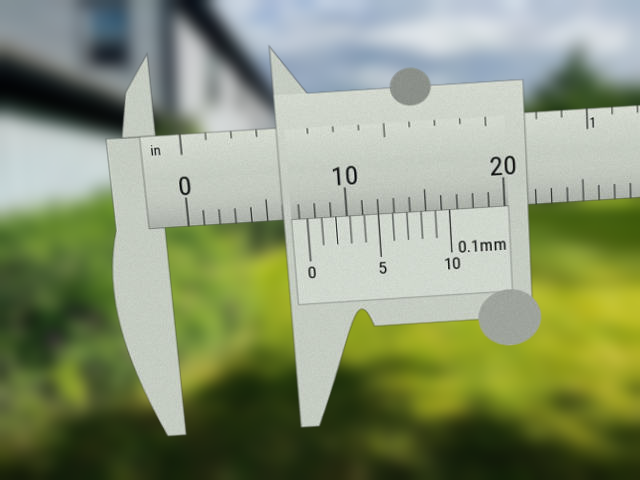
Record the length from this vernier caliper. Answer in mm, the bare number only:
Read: 7.5
